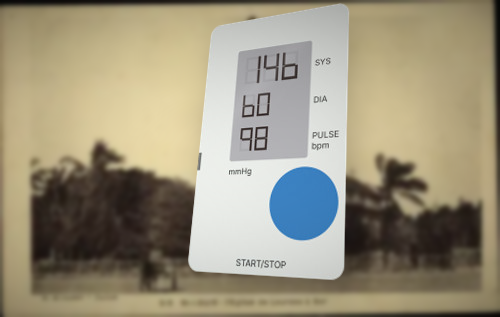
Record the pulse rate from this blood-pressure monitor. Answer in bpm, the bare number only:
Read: 98
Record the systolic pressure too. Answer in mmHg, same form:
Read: 146
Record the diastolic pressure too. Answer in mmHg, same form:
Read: 60
